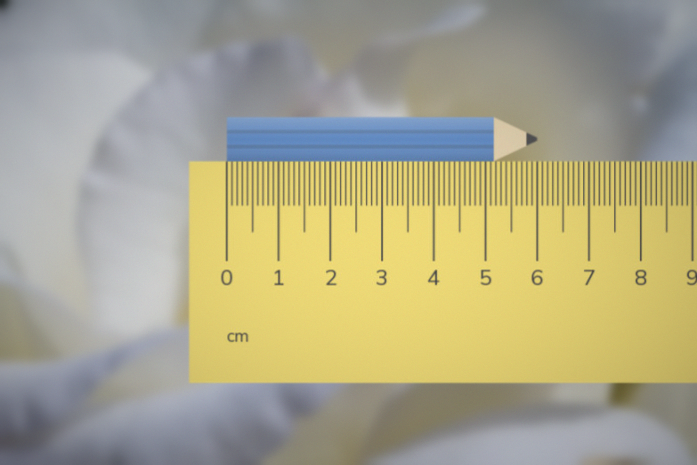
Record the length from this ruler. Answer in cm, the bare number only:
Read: 6
